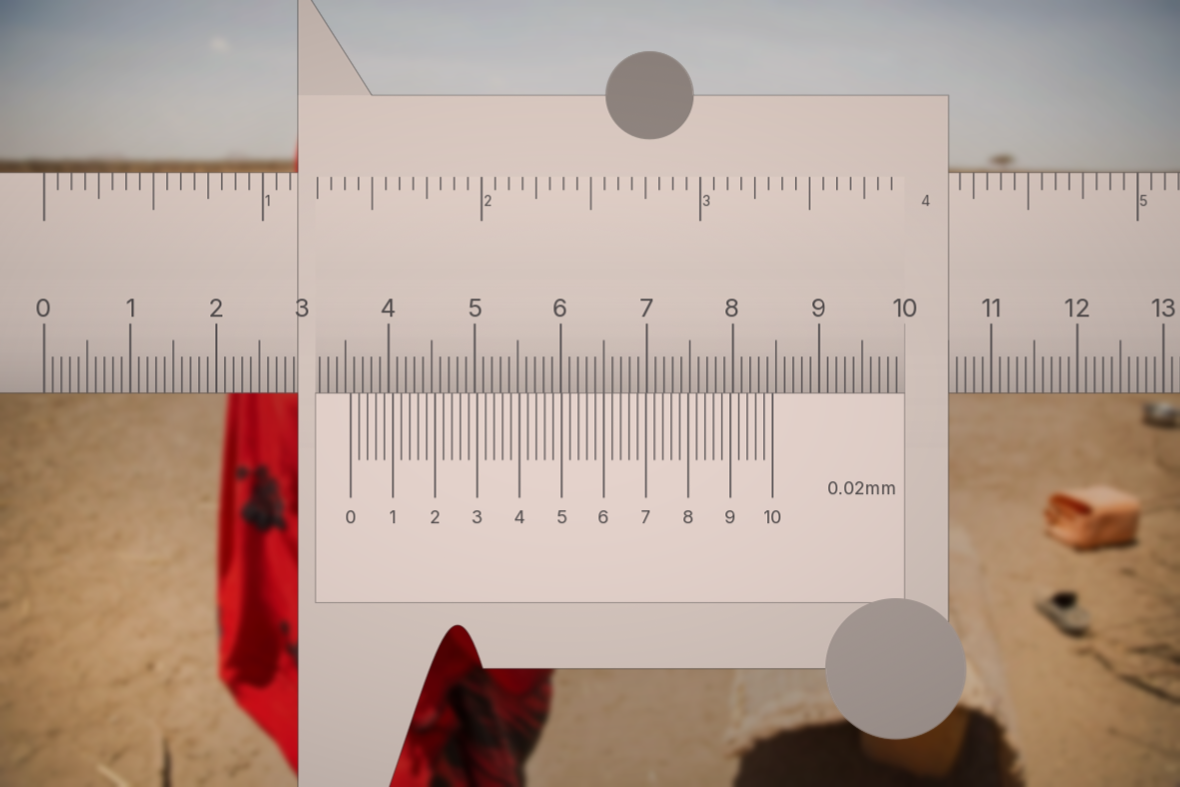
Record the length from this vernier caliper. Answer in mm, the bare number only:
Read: 35.6
